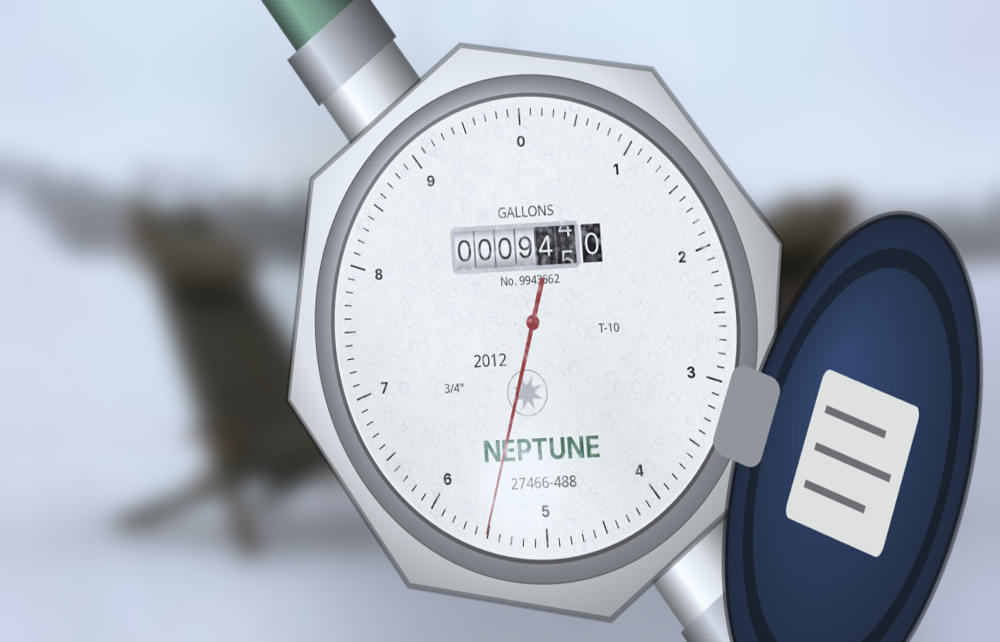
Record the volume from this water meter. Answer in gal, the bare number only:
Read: 9445.5
